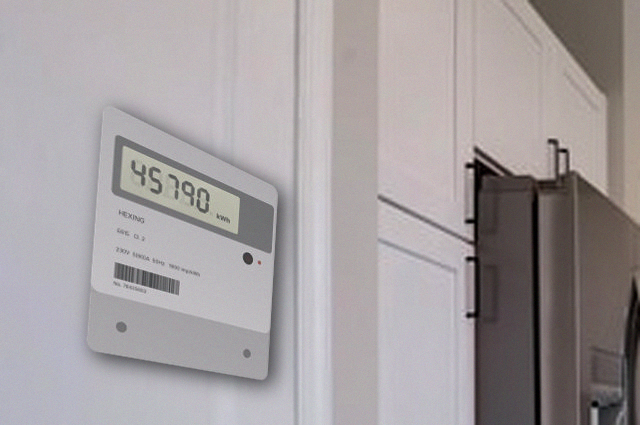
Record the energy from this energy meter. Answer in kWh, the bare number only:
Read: 45790
